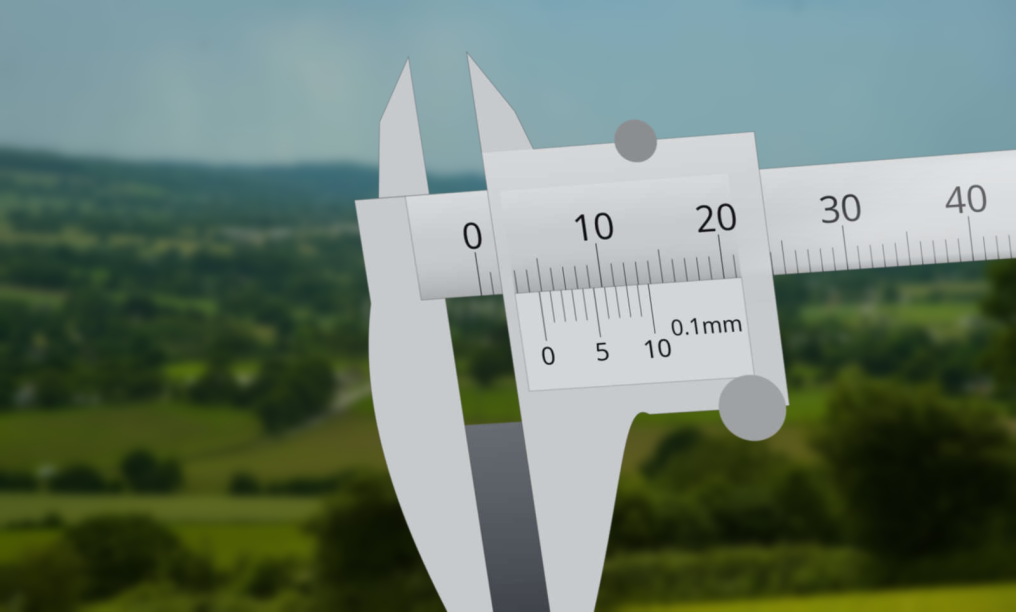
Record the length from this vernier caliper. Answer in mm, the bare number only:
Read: 4.8
